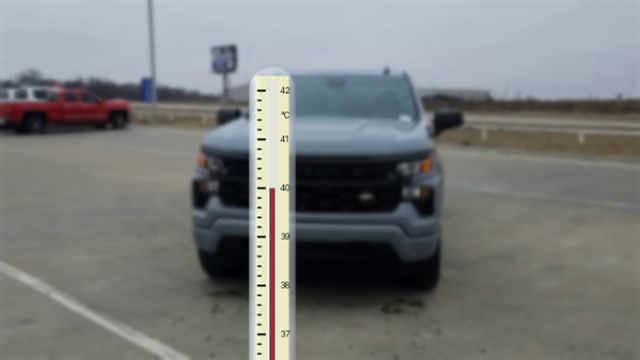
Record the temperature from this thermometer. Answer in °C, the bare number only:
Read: 40
